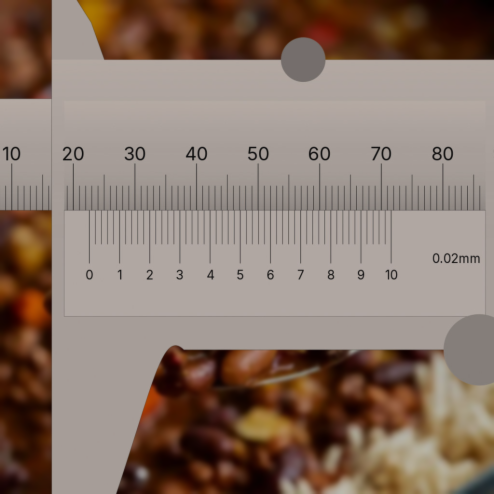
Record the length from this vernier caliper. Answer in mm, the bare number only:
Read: 22.6
